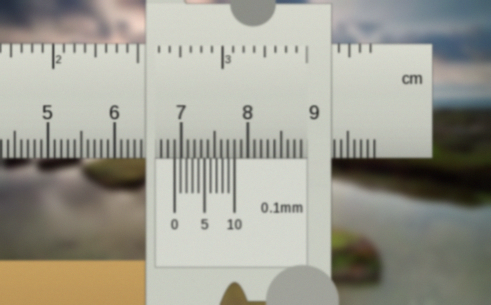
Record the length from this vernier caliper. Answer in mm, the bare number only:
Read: 69.0
